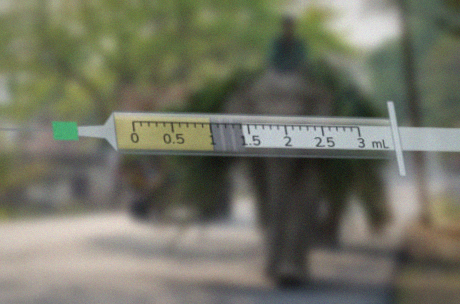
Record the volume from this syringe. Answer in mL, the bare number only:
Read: 1
